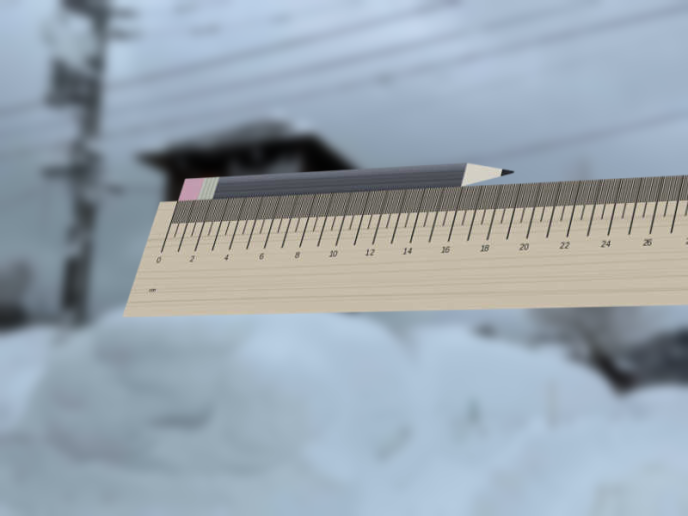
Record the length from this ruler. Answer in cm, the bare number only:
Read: 18.5
